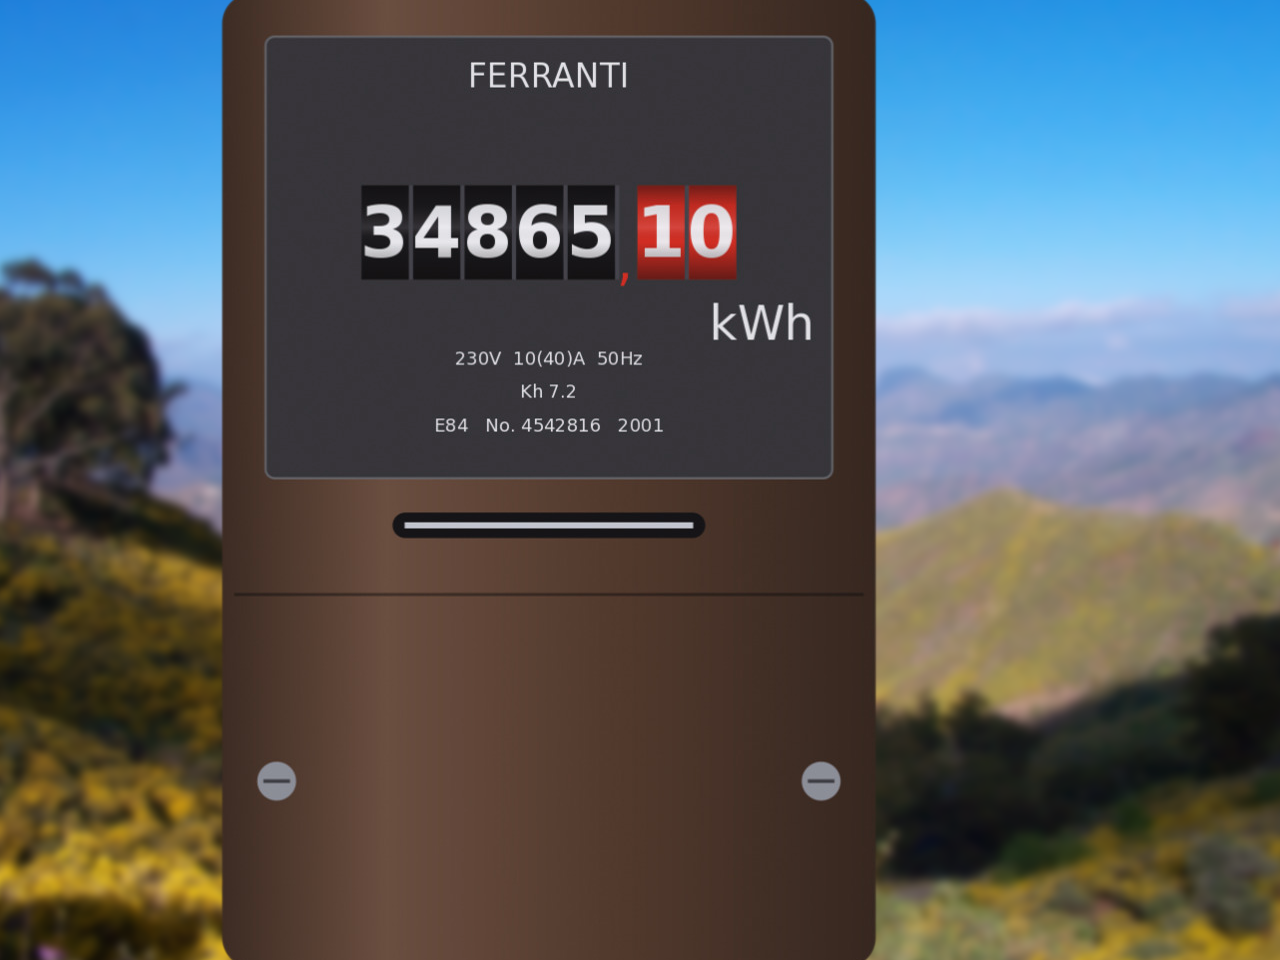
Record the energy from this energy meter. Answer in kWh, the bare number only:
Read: 34865.10
